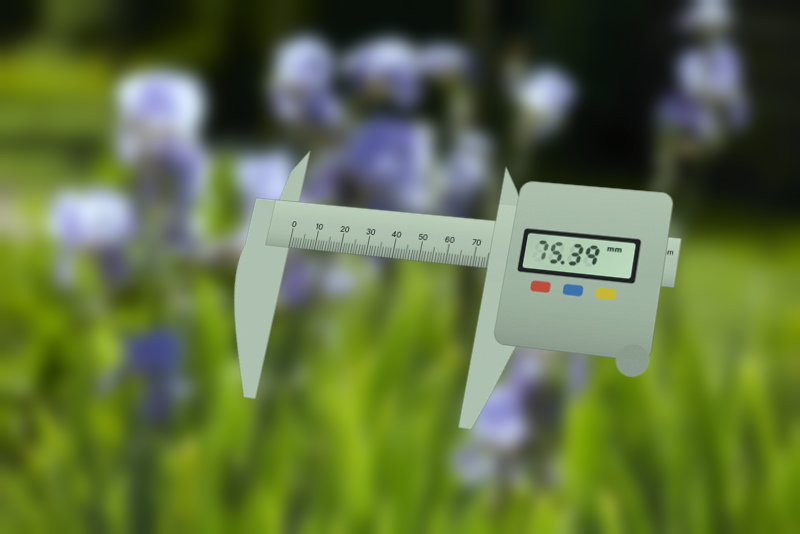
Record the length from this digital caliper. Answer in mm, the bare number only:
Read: 75.39
